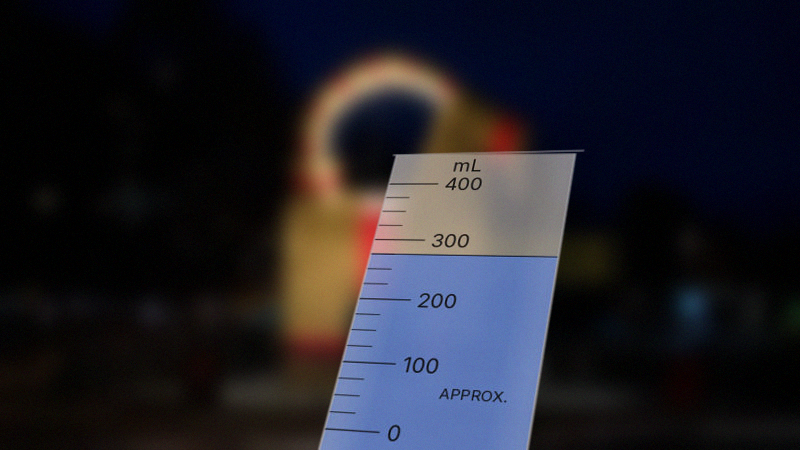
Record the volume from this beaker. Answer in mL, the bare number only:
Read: 275
